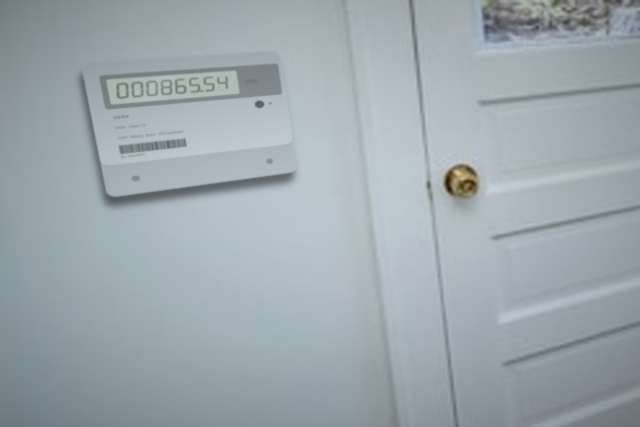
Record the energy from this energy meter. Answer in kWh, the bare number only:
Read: 865.54
